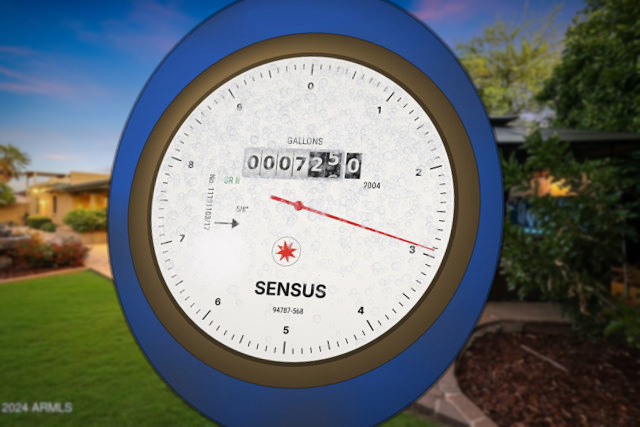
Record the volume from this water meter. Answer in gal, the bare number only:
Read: 7252.9
